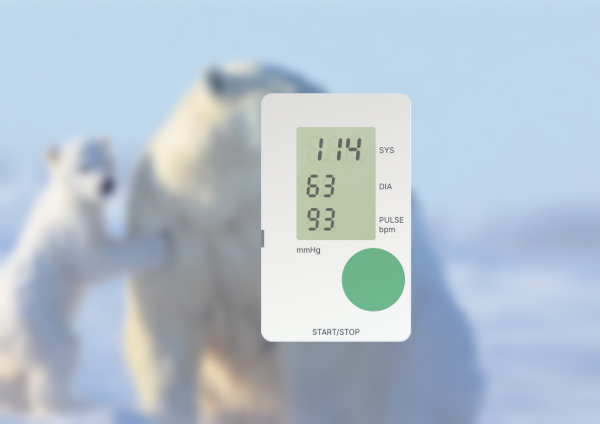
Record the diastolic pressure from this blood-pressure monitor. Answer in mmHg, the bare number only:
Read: 63
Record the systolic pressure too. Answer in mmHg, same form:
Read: 114
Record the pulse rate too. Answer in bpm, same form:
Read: 93
